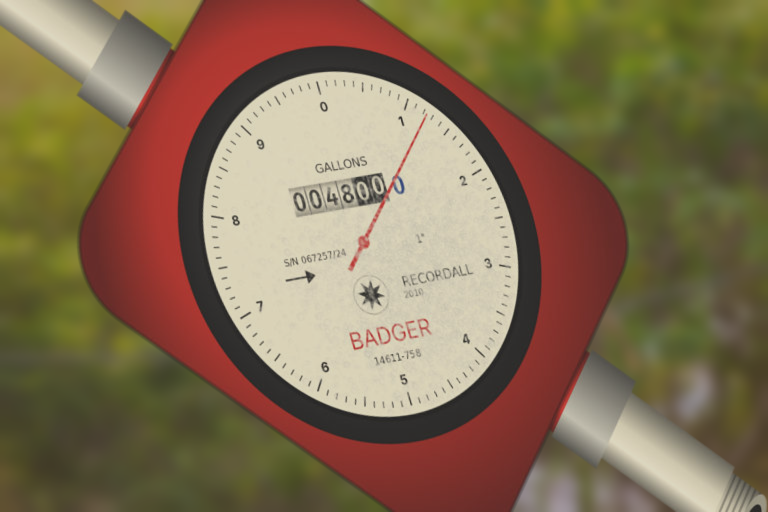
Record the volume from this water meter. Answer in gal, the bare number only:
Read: 48001.2
